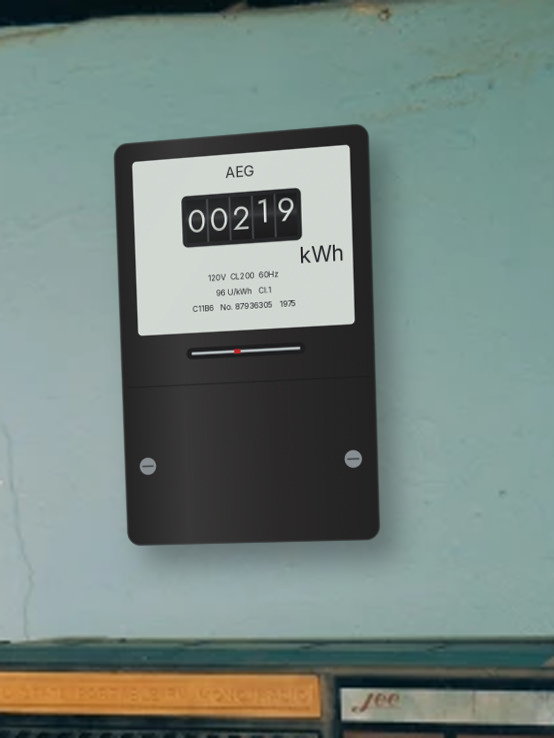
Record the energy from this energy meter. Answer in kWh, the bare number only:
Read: 219
